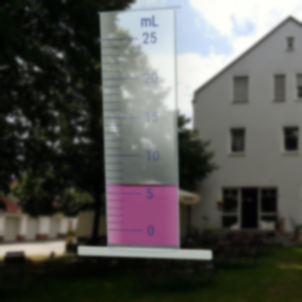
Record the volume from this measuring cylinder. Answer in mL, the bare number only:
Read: 6
